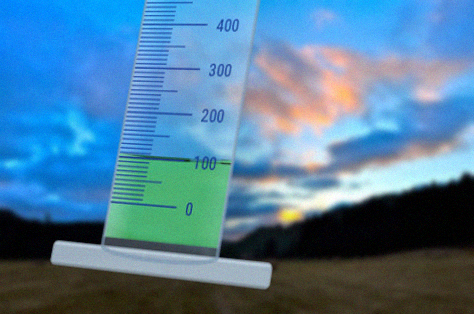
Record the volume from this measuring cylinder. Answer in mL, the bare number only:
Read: 100
